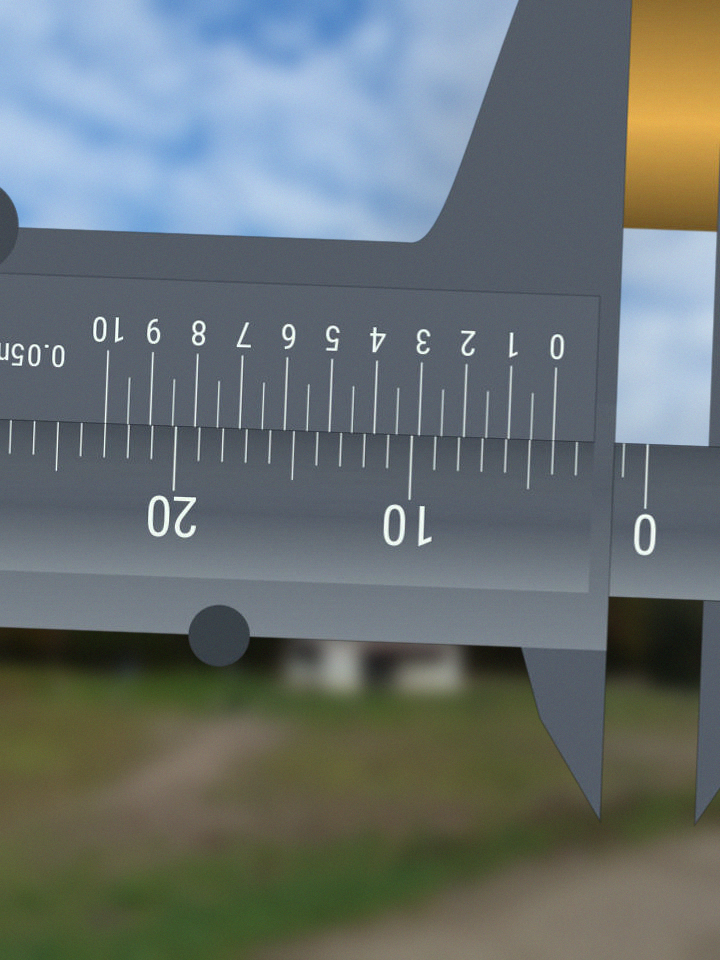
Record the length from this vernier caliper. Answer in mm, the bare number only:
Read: 4.00
